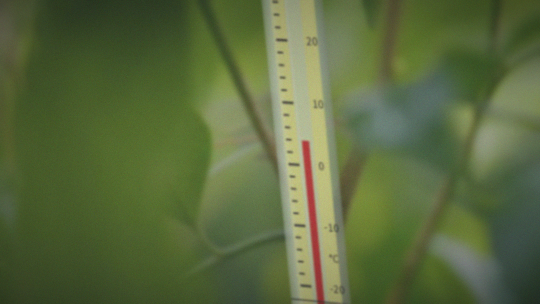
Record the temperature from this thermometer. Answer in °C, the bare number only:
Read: 4
